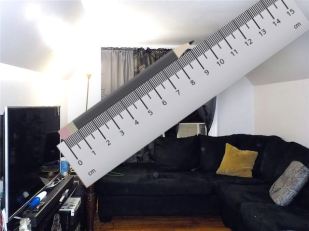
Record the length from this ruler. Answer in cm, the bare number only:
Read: 9.5
